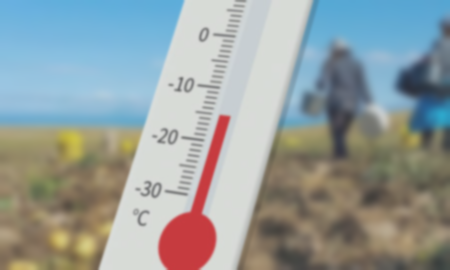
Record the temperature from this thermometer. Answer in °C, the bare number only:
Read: -15
